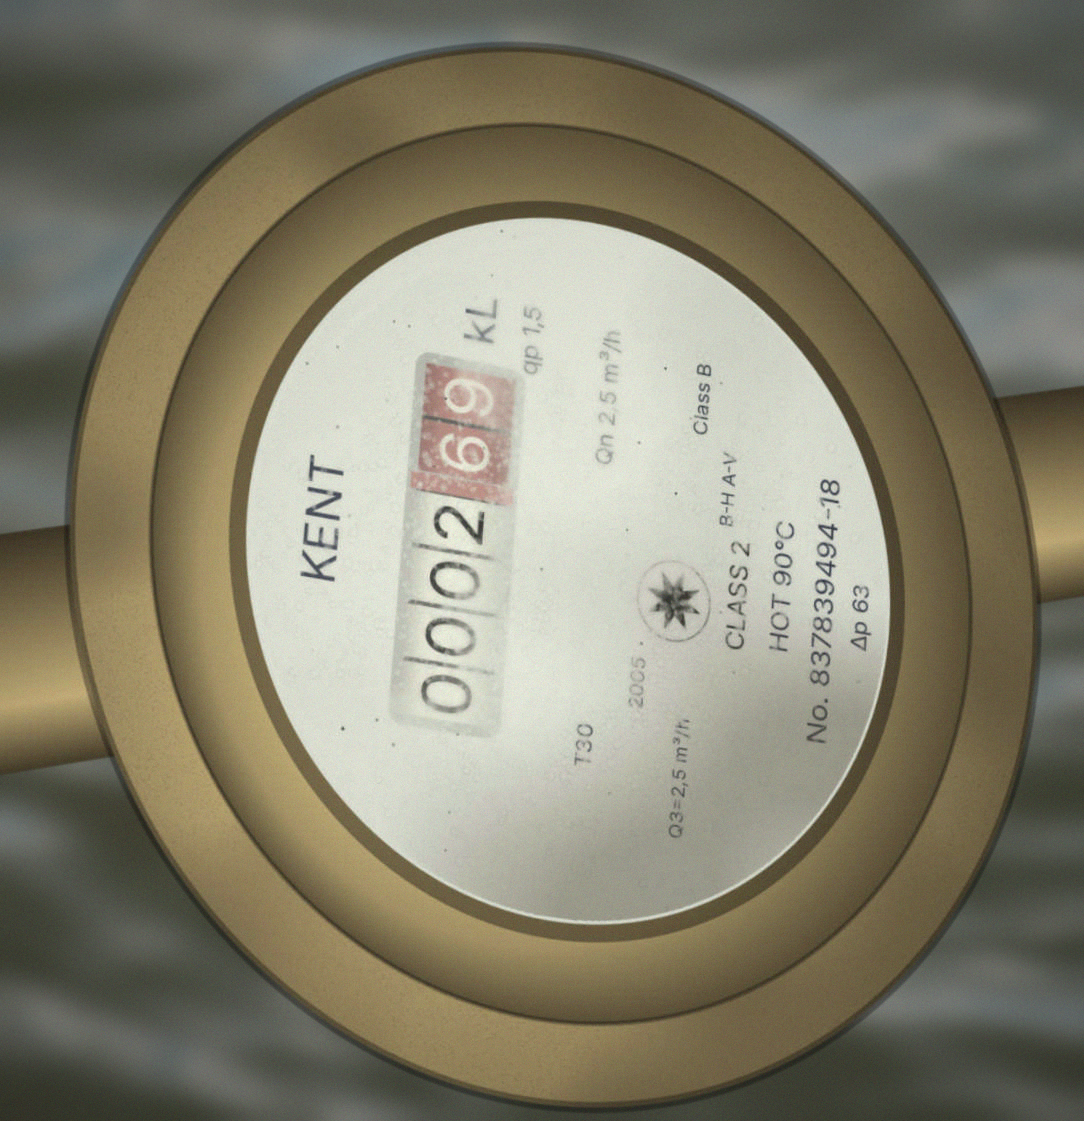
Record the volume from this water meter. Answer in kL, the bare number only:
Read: 2.69
